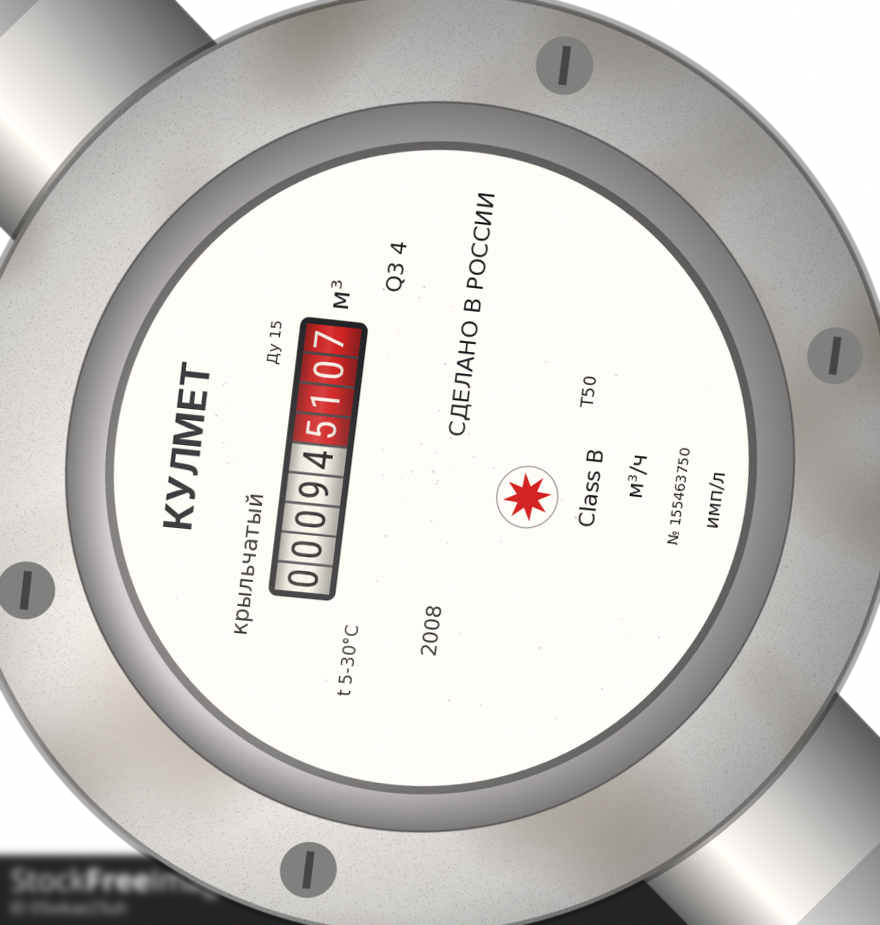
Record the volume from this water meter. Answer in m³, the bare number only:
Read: 94.5107
